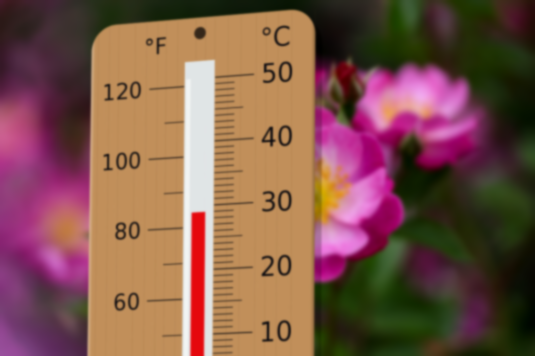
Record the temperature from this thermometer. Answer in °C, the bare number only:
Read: 29
